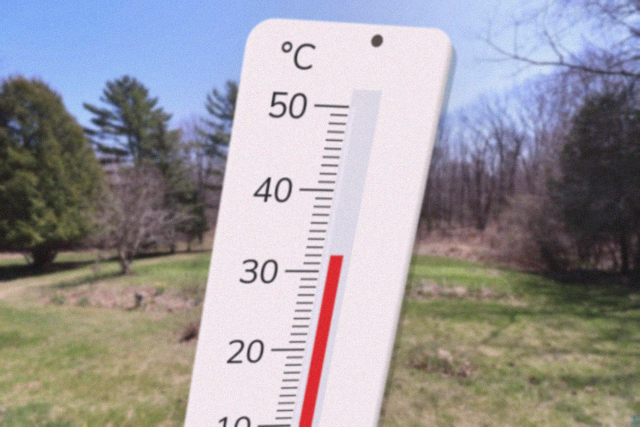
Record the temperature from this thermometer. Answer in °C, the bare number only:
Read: 32
